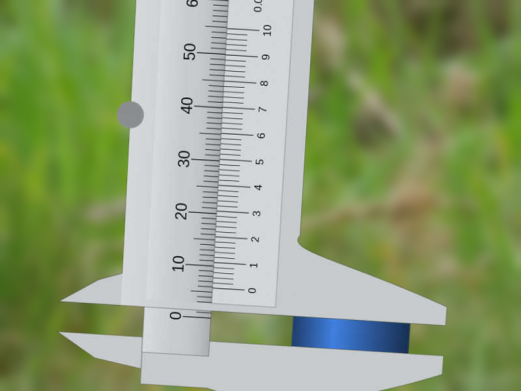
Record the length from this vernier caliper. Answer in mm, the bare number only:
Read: 5.8
